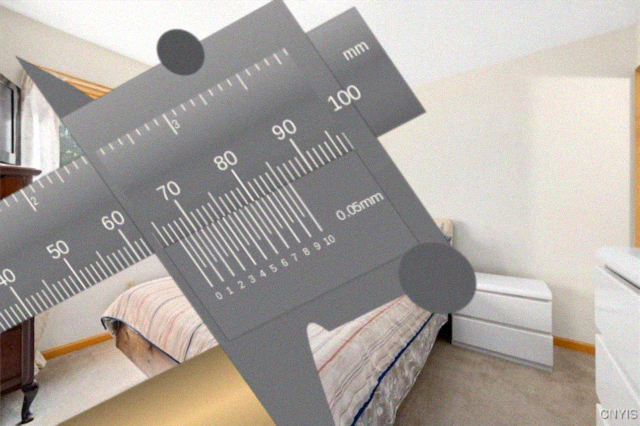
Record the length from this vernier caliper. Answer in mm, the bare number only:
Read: 67.0
